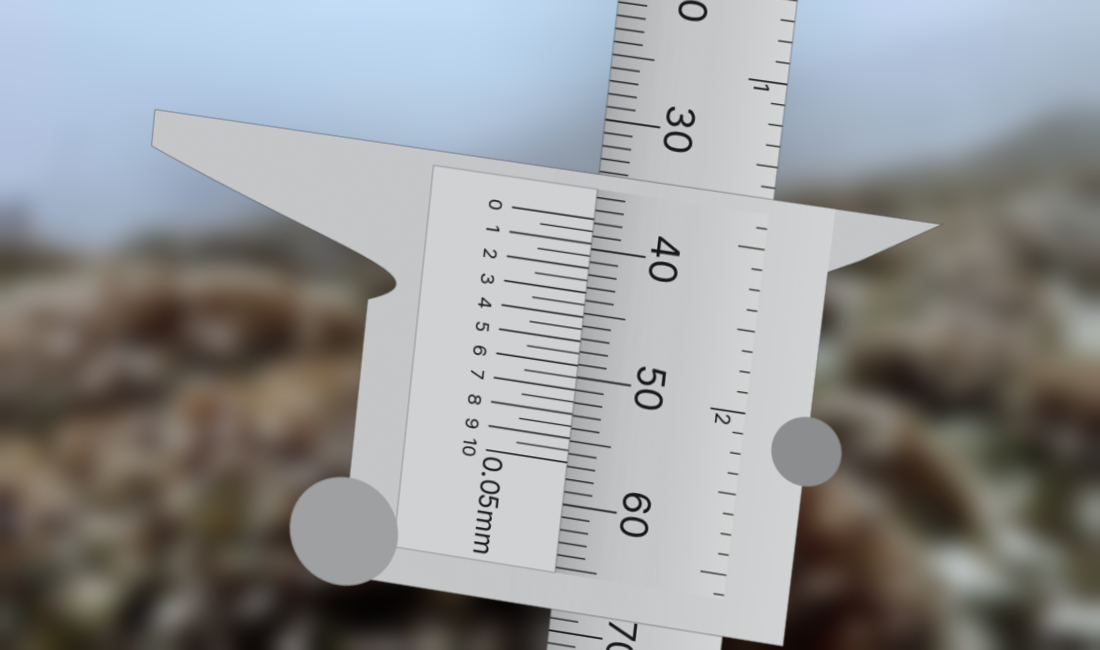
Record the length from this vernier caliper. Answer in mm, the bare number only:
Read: 37.7
